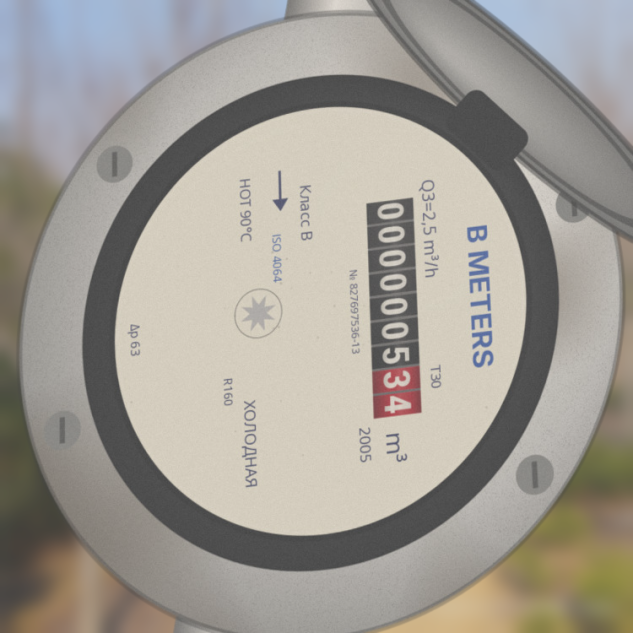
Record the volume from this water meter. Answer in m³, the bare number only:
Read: 5.34
